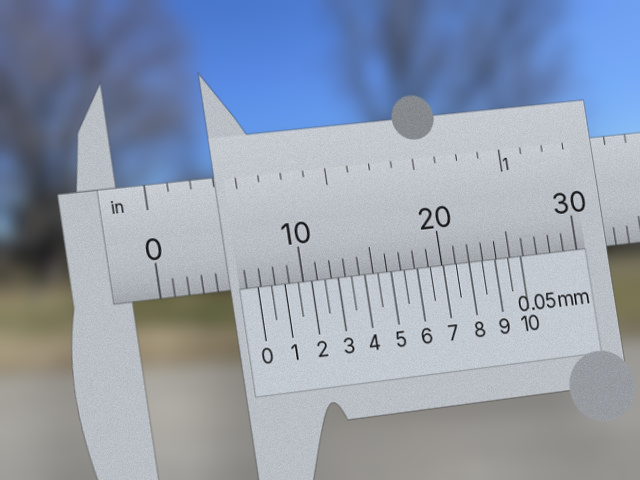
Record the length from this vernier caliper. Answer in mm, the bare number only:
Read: 6.8
